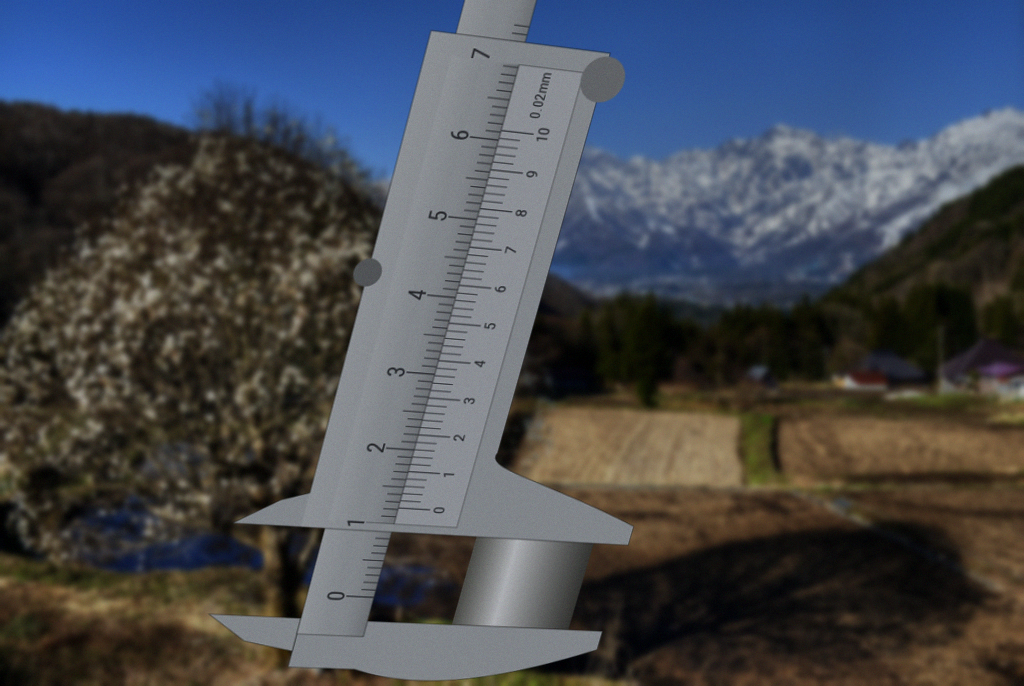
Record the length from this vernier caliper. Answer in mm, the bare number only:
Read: 12.2
